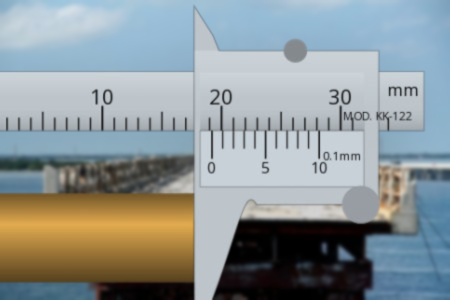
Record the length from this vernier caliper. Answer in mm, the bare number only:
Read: 19.2
